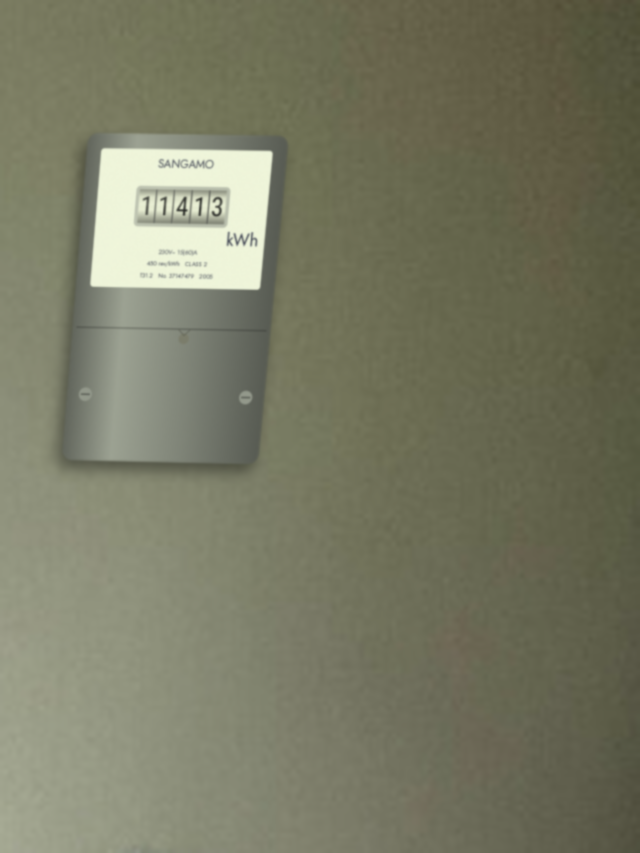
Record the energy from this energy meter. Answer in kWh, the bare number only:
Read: 11413
